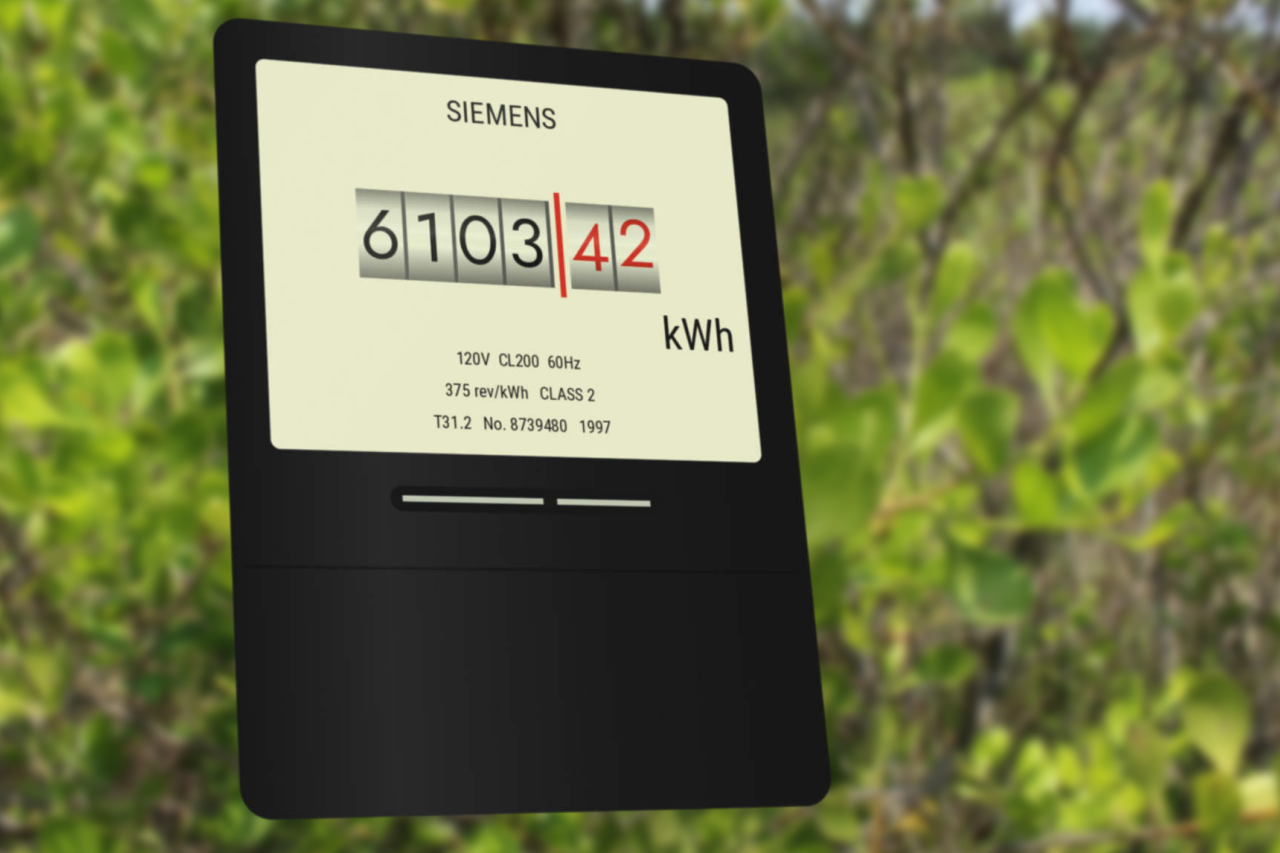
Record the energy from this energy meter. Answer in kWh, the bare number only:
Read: 6103.42
